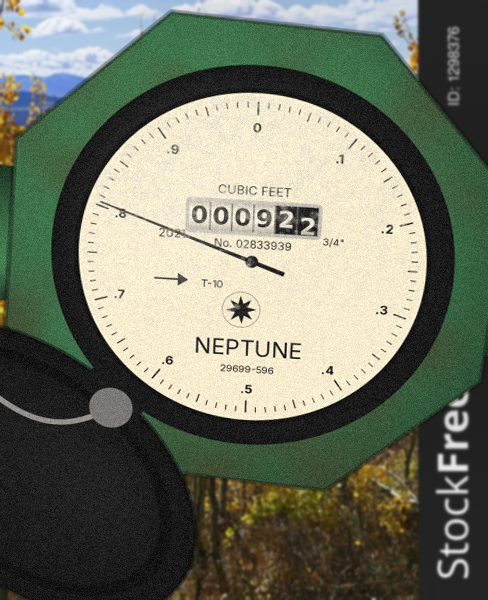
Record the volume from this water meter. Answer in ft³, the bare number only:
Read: 921.80
